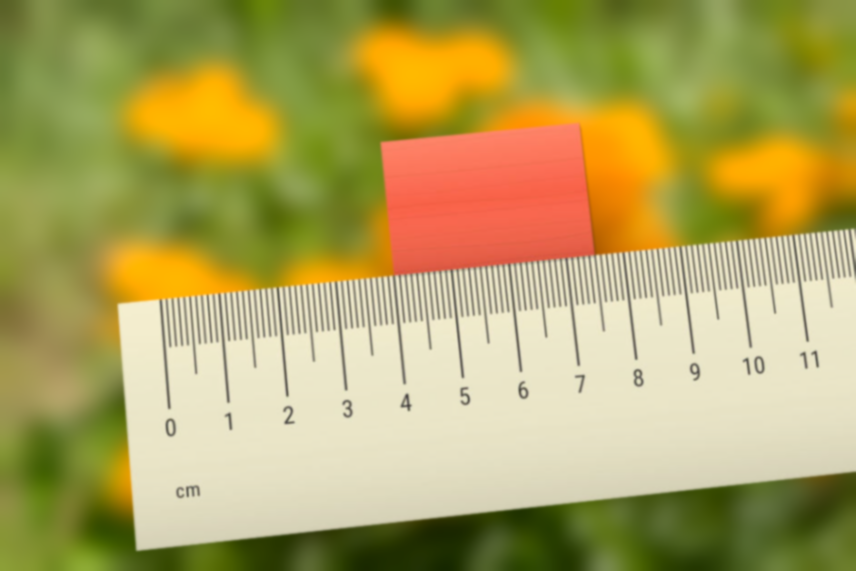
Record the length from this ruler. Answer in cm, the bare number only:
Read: 3.5
